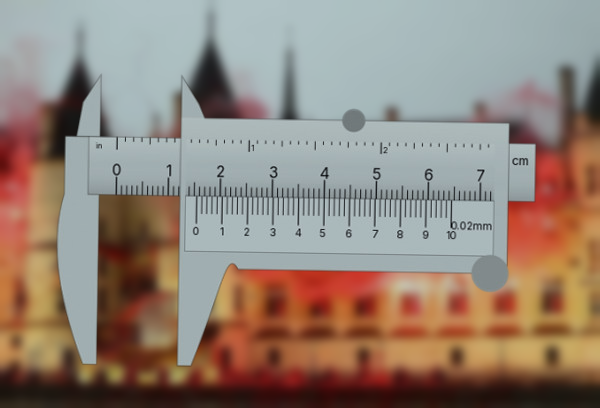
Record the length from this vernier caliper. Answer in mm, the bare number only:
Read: 15.5
